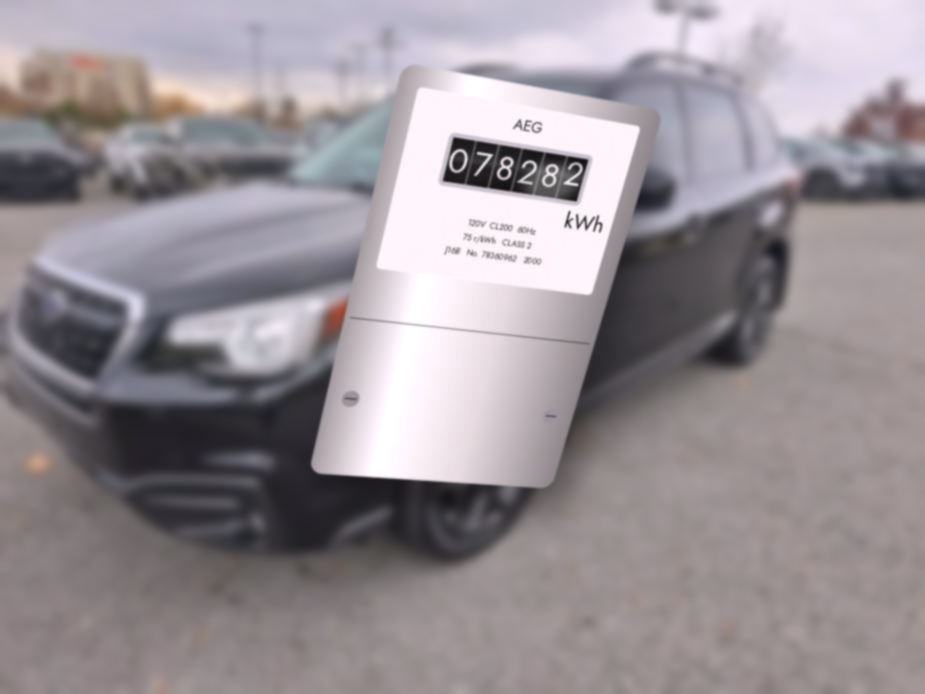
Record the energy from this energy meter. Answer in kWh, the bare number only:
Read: 78282
